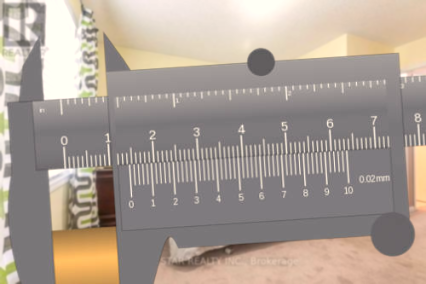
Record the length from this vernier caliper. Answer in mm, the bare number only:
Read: 14.5
